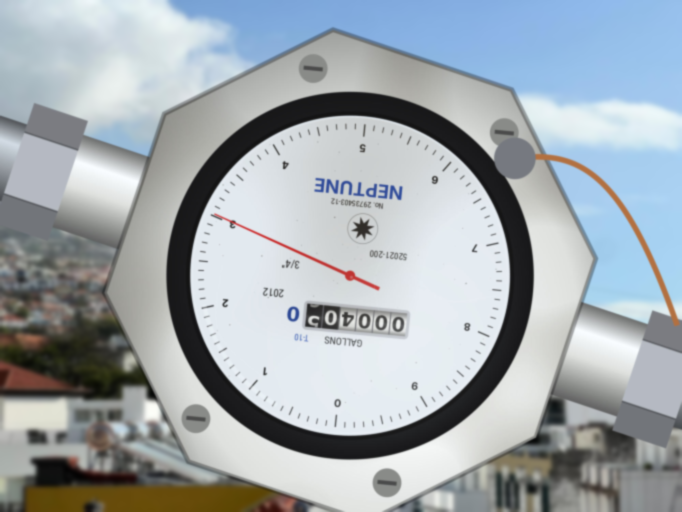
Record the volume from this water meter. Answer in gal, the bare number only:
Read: 4053.0
